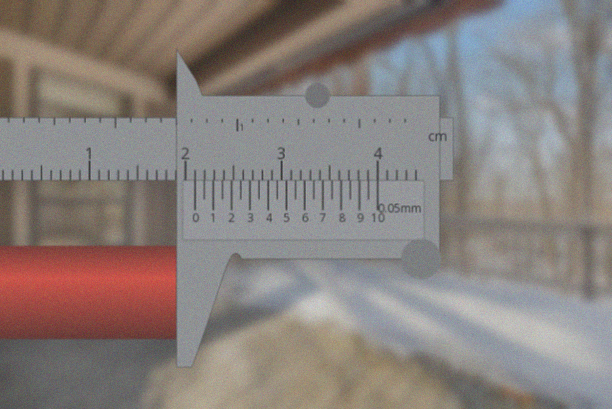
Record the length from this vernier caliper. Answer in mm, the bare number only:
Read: 21.0
